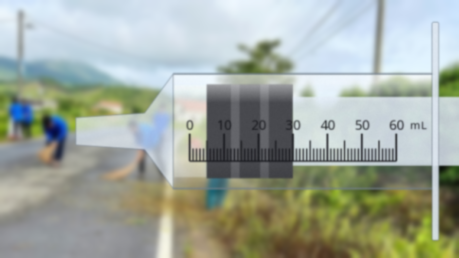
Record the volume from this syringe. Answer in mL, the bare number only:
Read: 5
